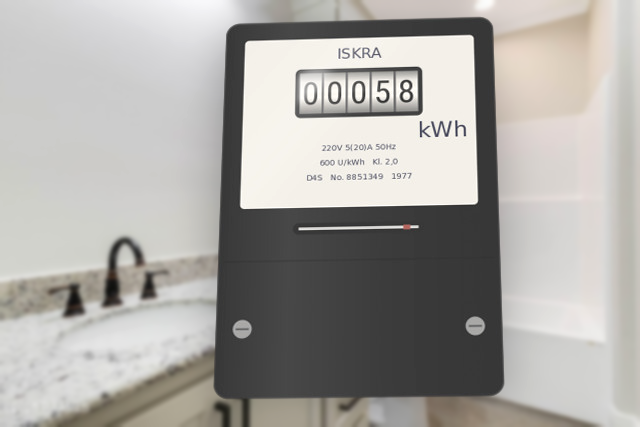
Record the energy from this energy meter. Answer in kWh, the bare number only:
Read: 58
